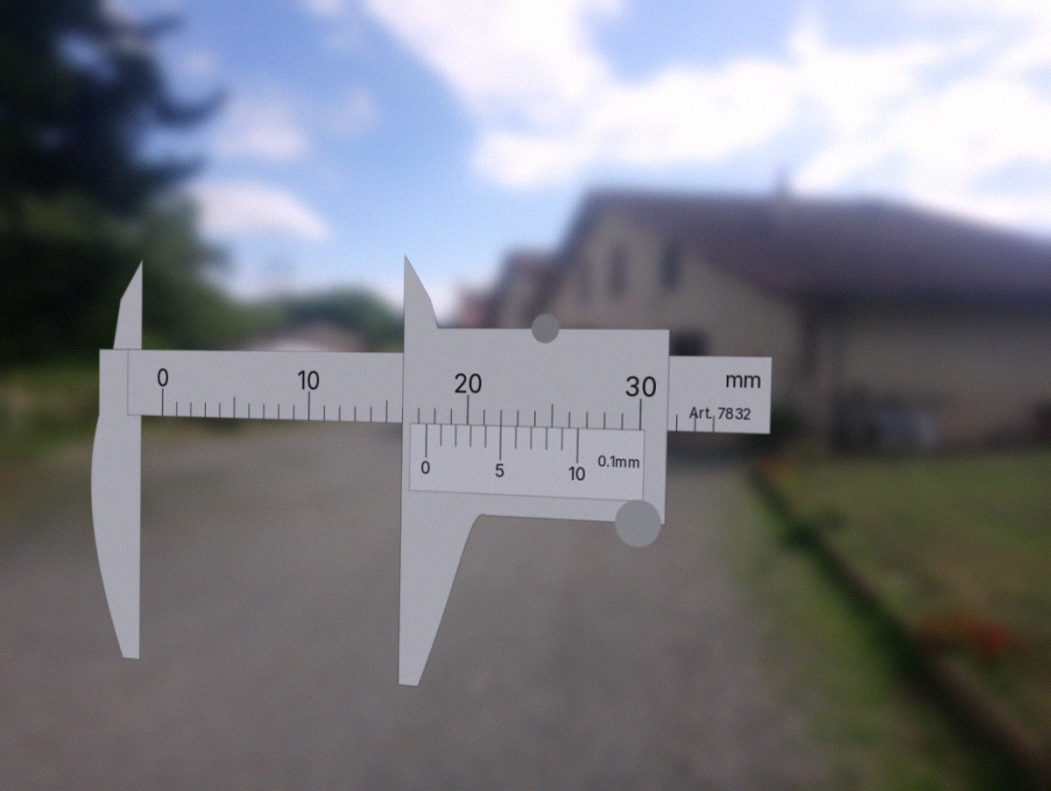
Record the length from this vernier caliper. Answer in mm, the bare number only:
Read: 17.5
